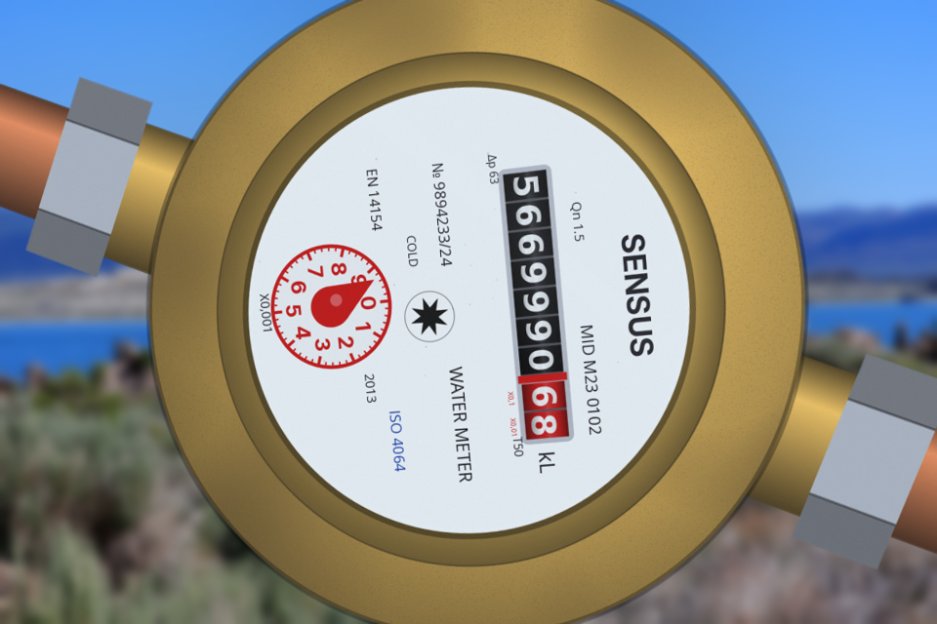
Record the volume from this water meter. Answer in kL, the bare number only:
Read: 5669990.679
